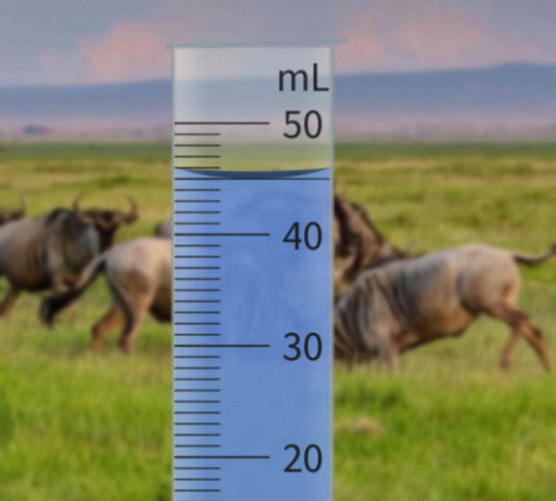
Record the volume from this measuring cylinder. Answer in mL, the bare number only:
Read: 45
